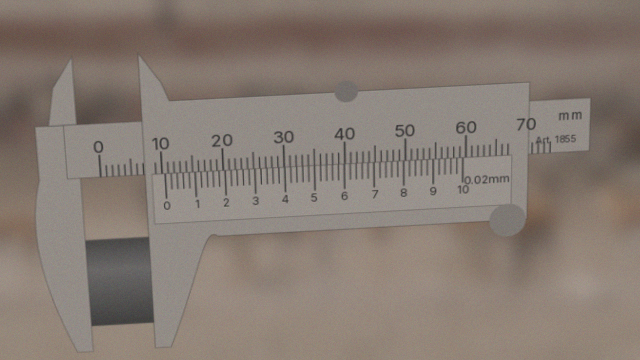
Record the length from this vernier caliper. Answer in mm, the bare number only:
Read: 10.5
